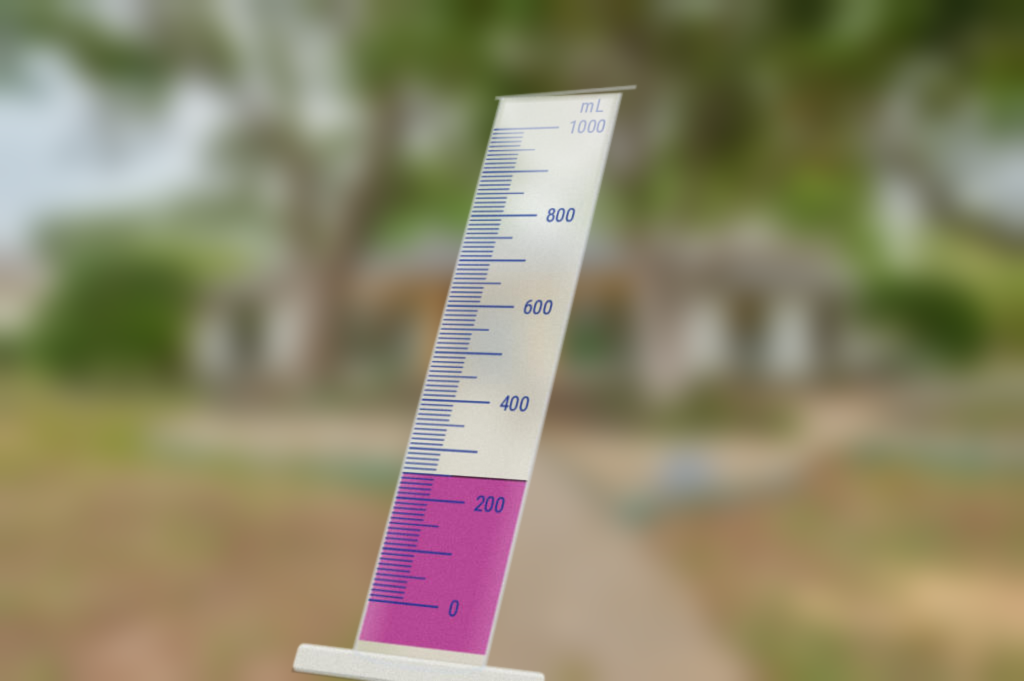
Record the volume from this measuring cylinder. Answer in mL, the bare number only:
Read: 250
